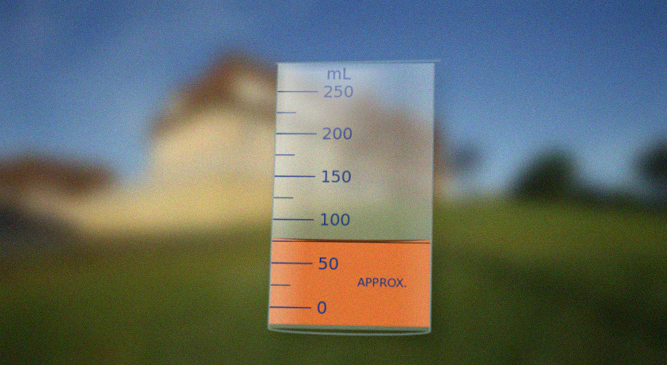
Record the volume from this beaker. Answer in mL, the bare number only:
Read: 75
